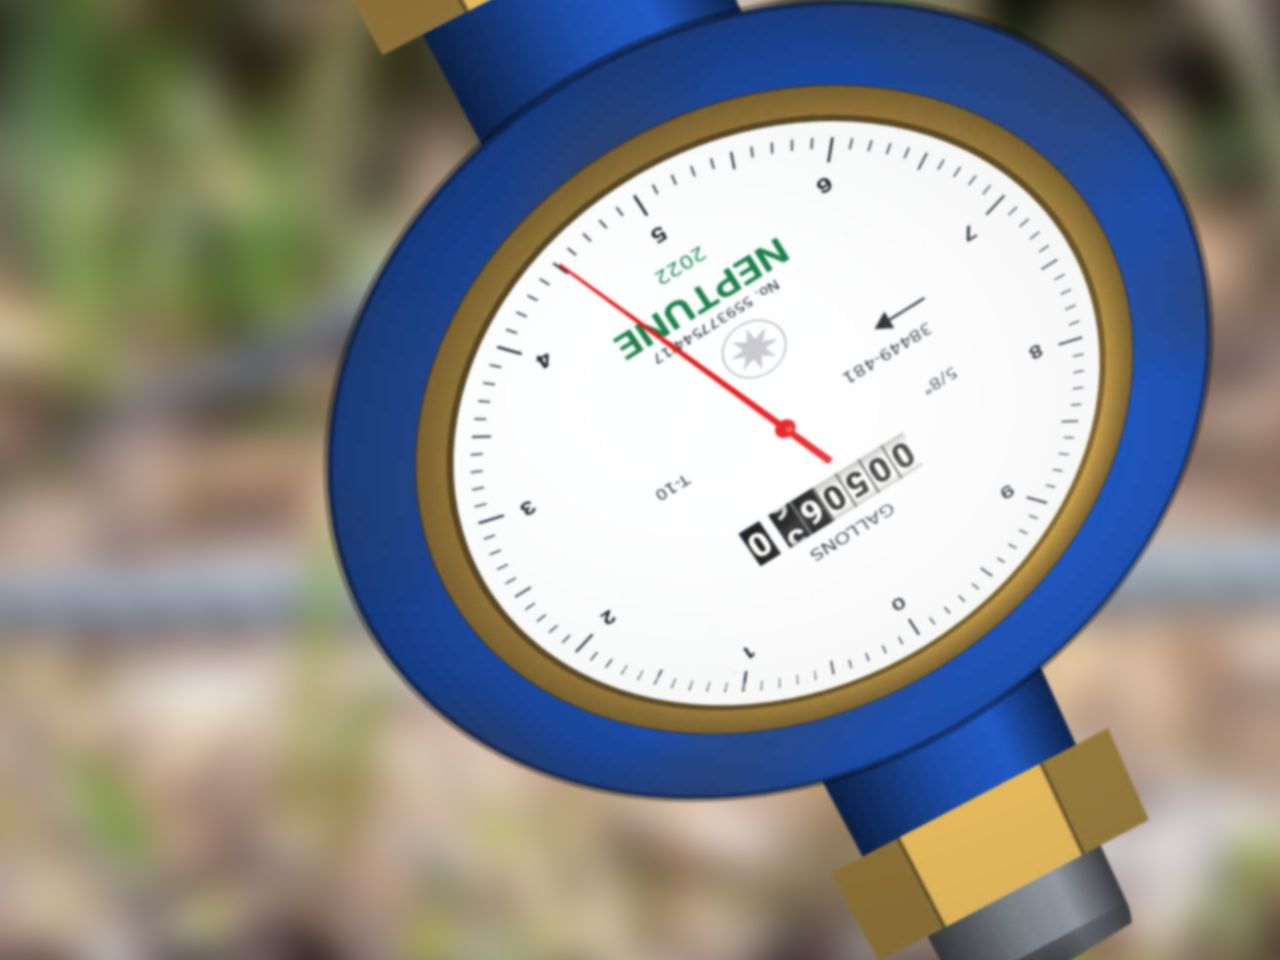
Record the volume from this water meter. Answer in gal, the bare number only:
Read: 50654.5
